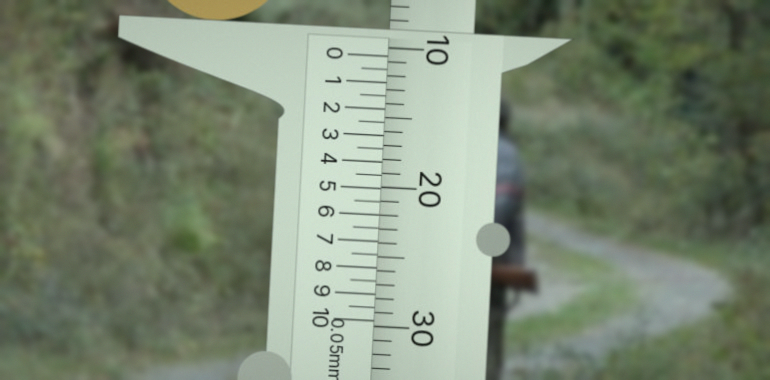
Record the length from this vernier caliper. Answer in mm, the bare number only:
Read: 10.6
